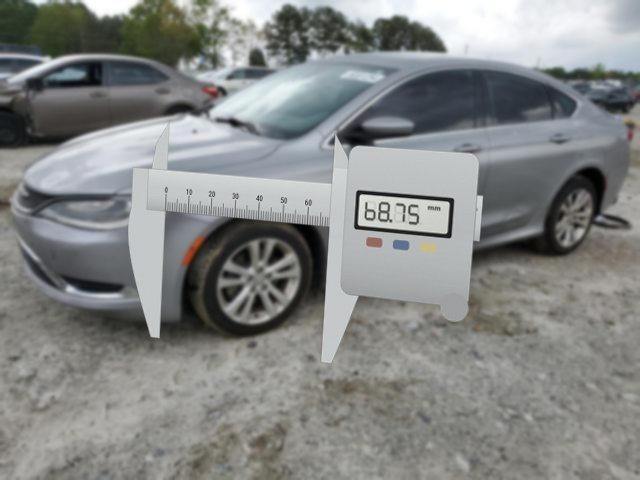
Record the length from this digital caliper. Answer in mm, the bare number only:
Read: 68.75
